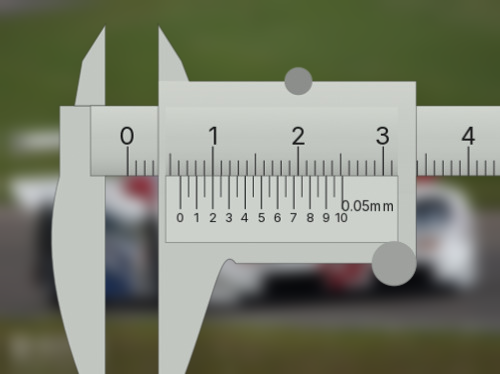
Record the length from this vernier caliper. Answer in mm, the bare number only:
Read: 6.2
